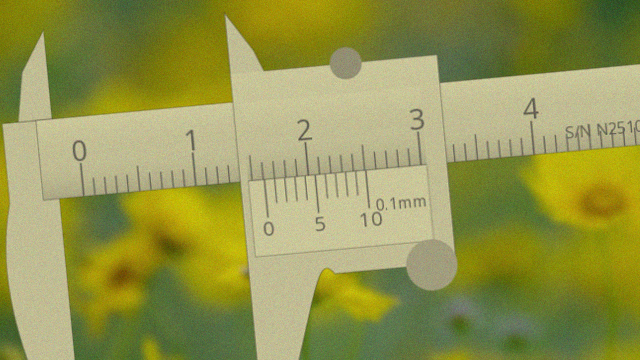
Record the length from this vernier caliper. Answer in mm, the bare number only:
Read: 16.1
